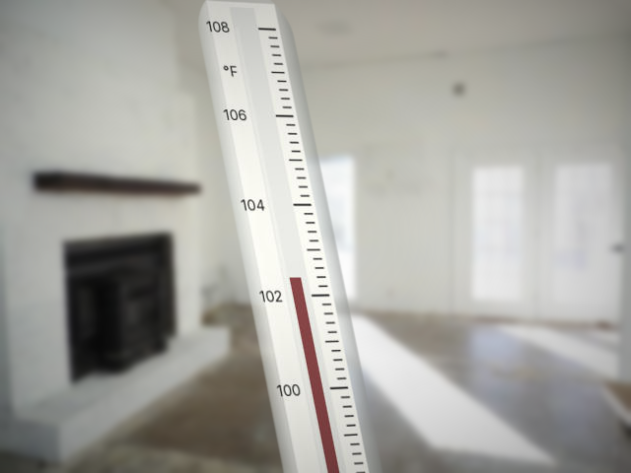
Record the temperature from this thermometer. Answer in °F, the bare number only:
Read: 102.4
